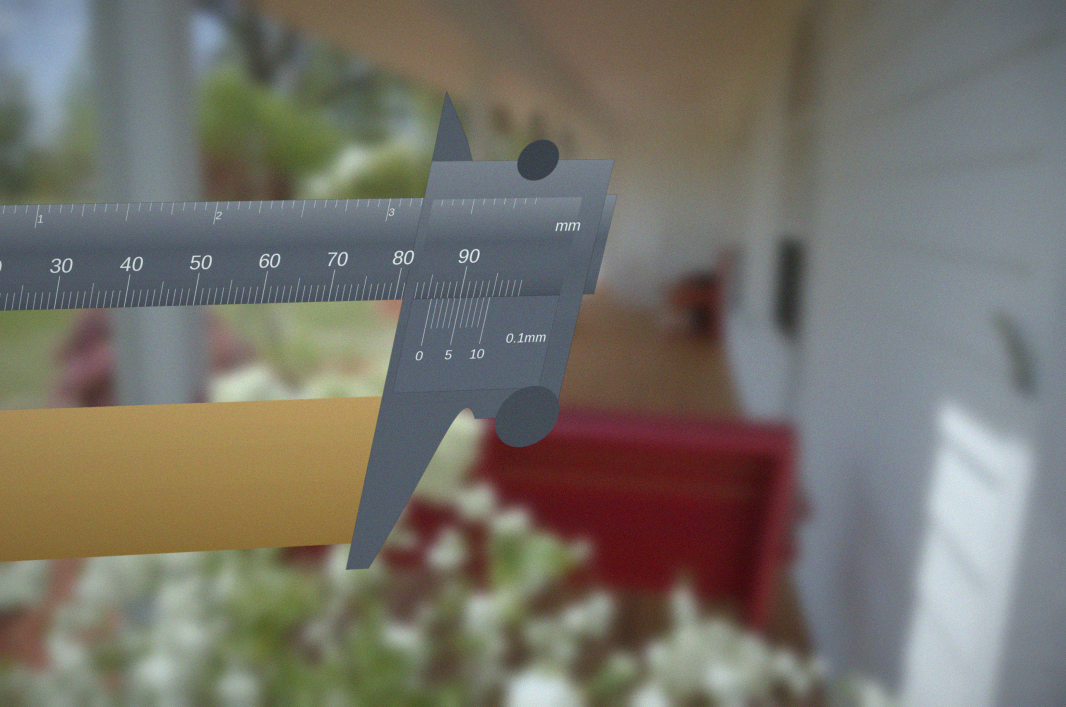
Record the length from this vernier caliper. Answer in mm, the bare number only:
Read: 85.6
